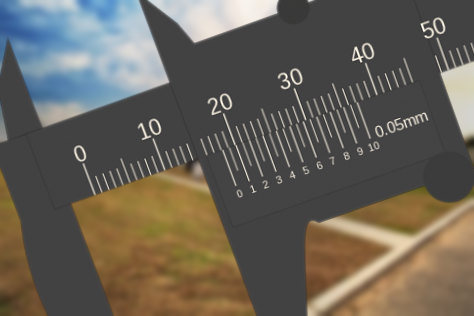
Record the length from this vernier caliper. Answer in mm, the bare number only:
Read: 18.2
